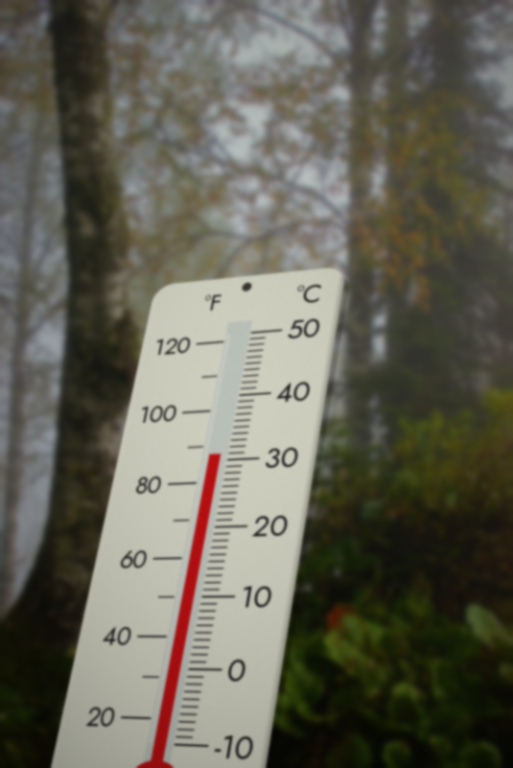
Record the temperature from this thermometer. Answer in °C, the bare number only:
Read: 31
